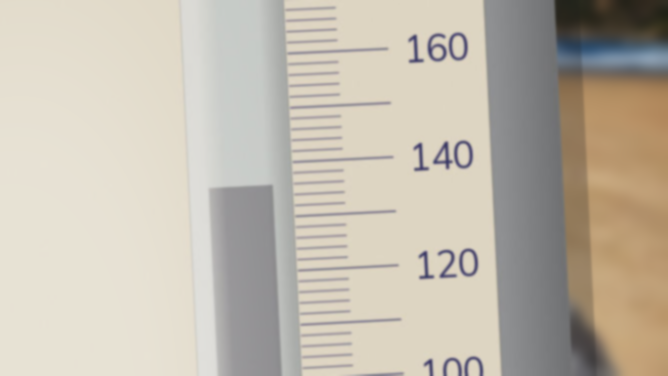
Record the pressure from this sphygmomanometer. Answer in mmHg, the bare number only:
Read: 136
